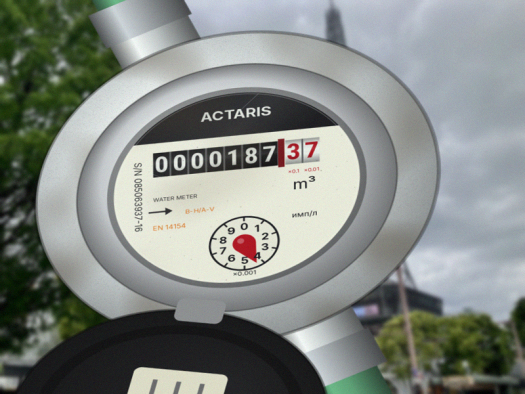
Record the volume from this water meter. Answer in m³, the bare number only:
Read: 187.374
